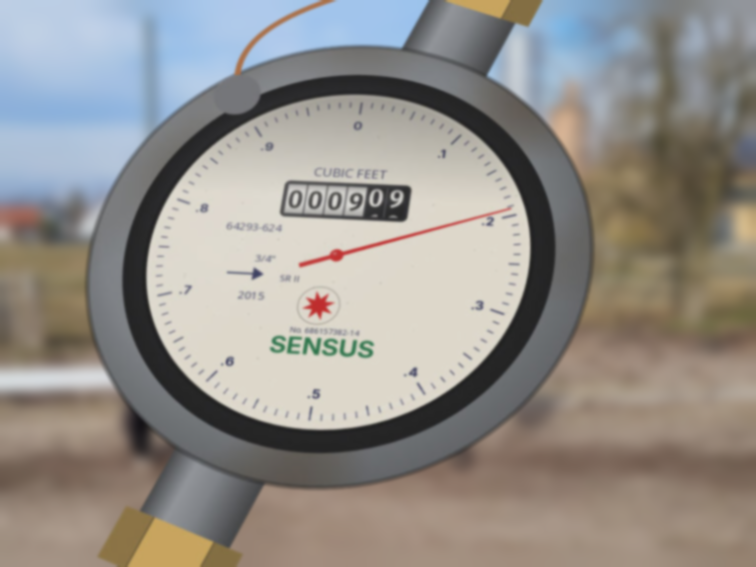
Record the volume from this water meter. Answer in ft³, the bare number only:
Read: 909.19
